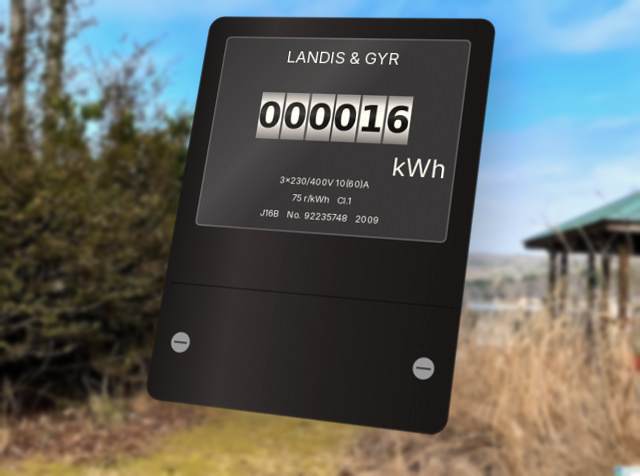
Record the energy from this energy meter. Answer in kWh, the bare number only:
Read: 16
